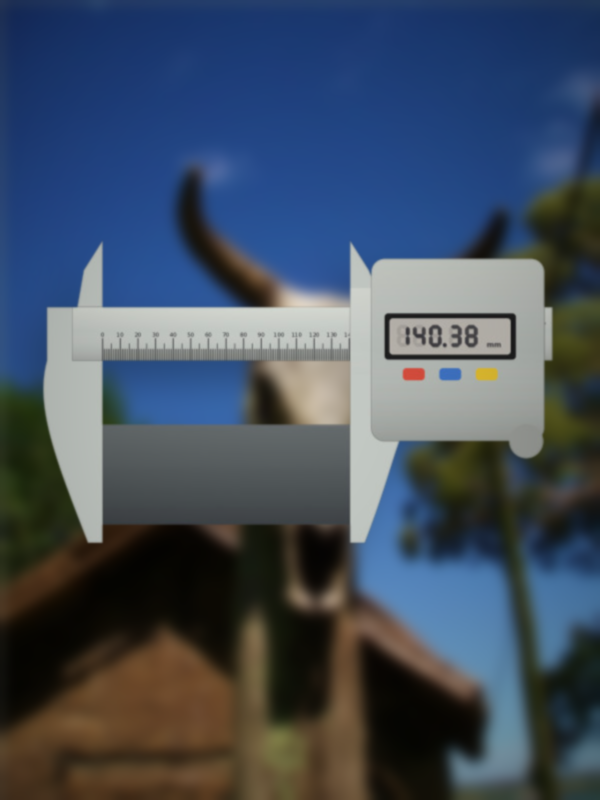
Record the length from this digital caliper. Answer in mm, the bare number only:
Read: 140.38
